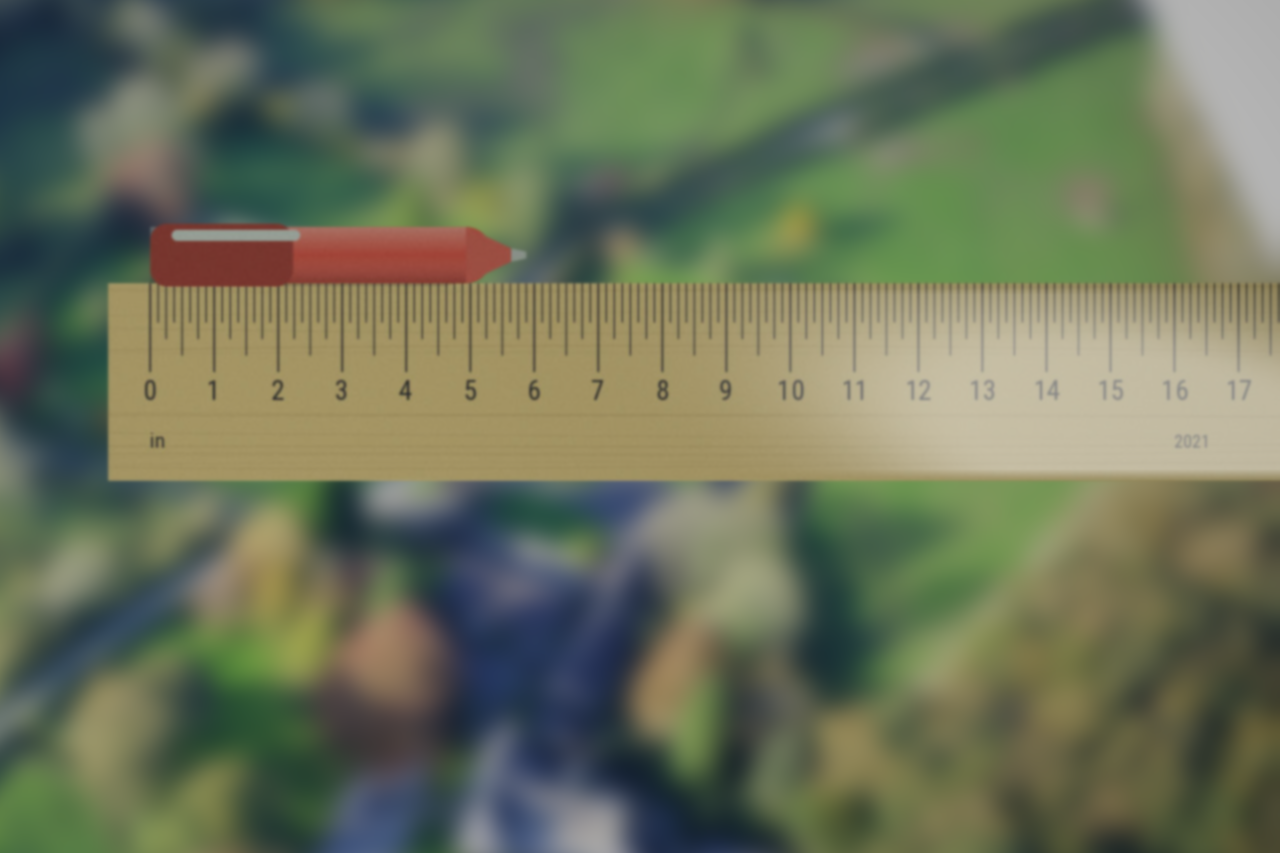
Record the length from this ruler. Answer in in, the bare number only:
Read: 5.875
